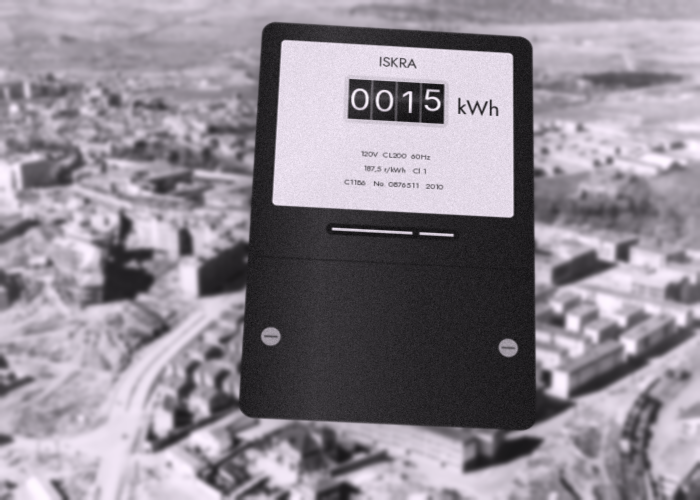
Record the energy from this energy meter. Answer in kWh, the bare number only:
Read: 15
